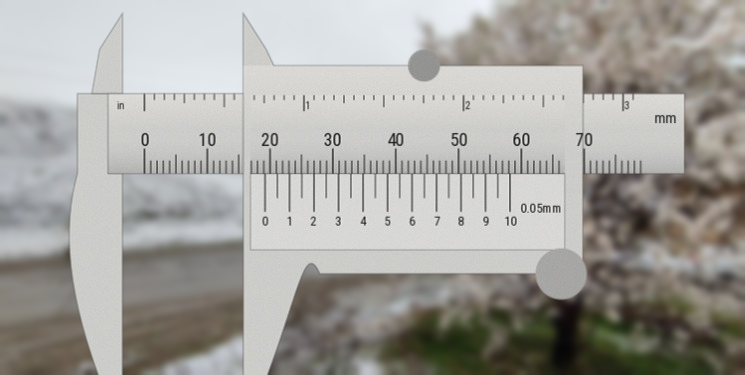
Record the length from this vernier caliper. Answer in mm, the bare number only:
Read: 19.2
